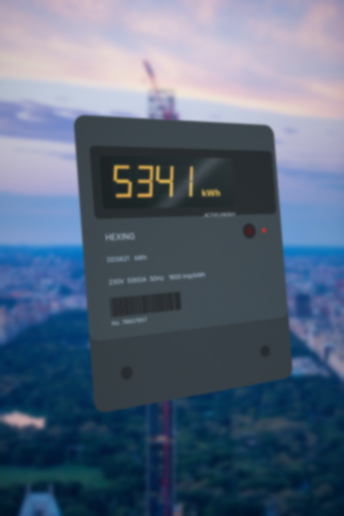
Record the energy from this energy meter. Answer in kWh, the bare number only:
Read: 5341
